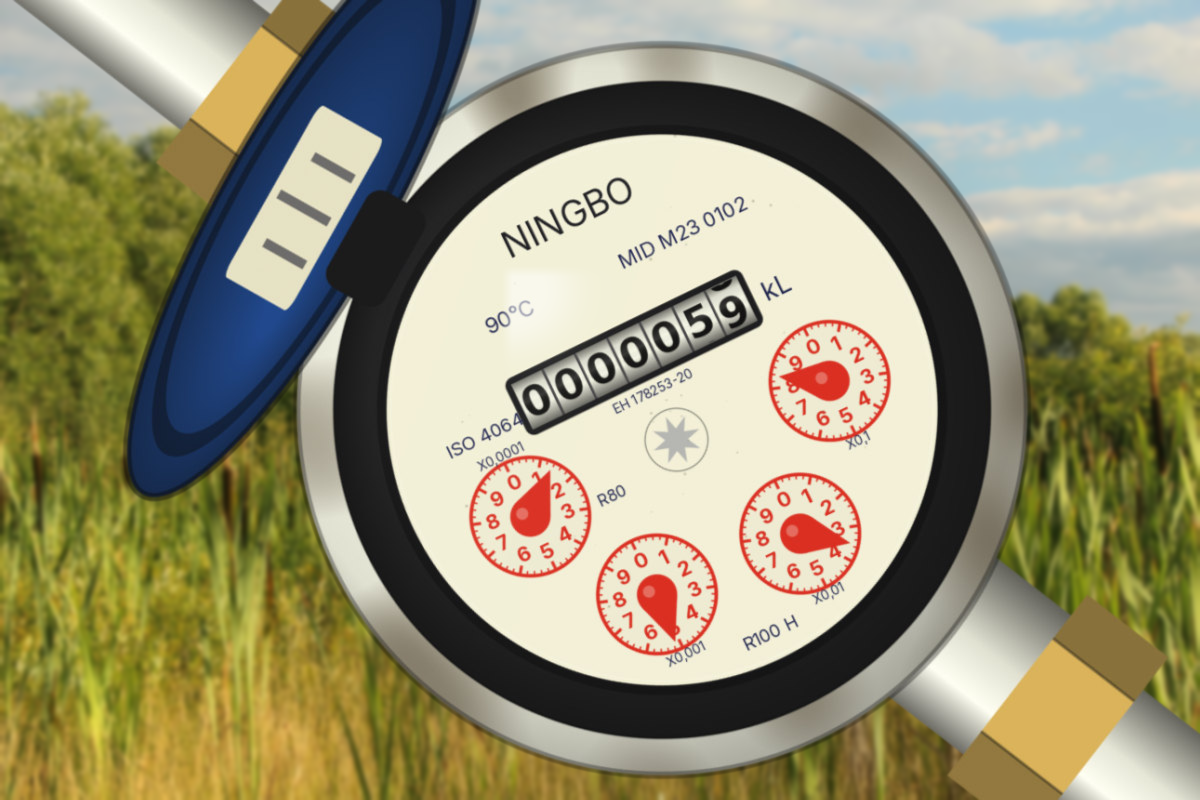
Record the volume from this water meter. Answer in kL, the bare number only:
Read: 58.8351
